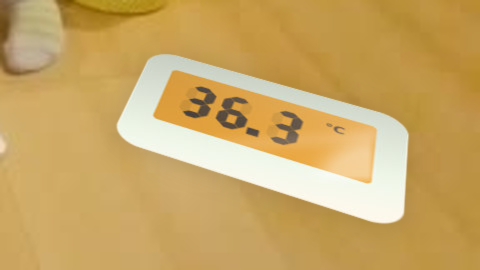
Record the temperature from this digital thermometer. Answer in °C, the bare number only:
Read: 36.3
